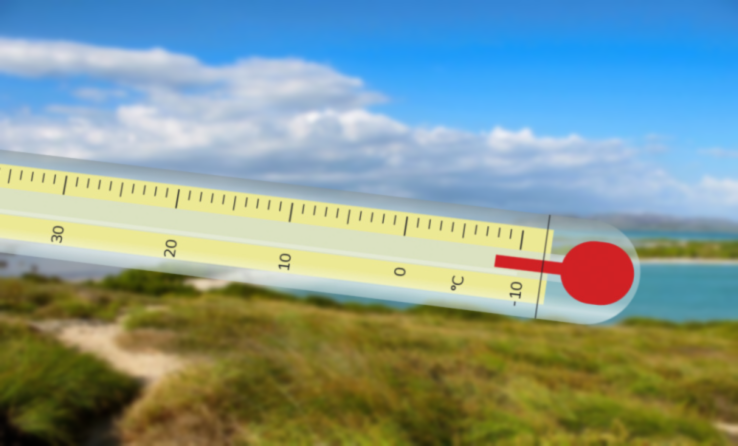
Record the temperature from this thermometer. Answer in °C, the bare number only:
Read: -8
